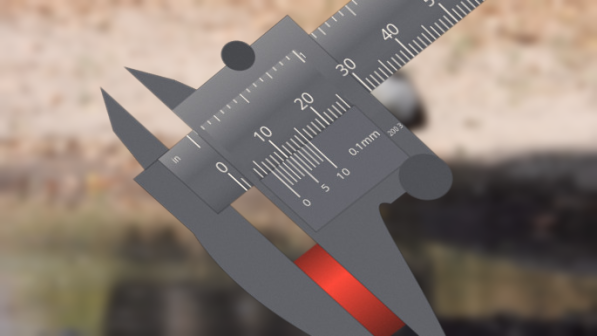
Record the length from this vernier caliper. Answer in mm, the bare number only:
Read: 6.0
